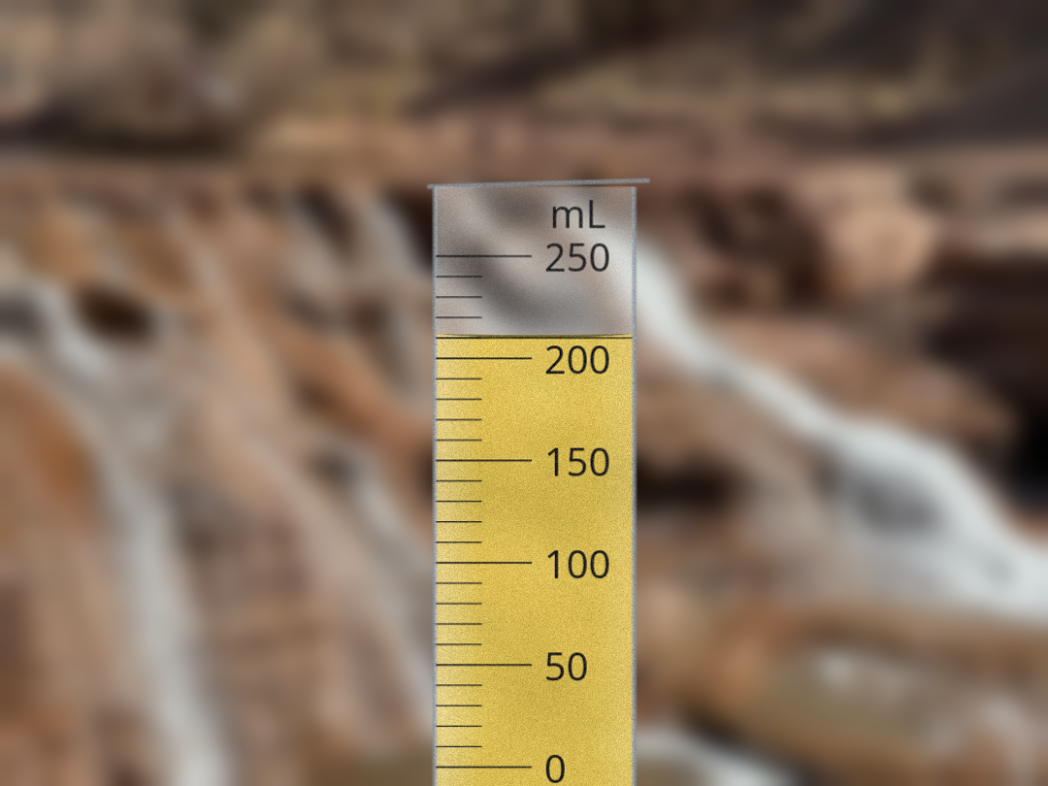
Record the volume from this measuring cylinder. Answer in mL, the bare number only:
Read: 210
